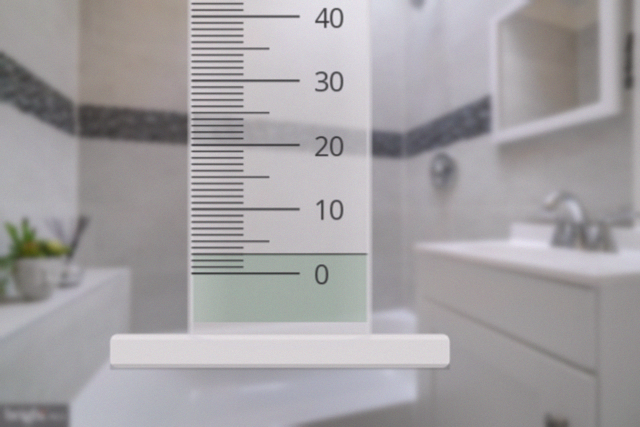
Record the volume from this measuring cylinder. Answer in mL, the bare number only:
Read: 3
